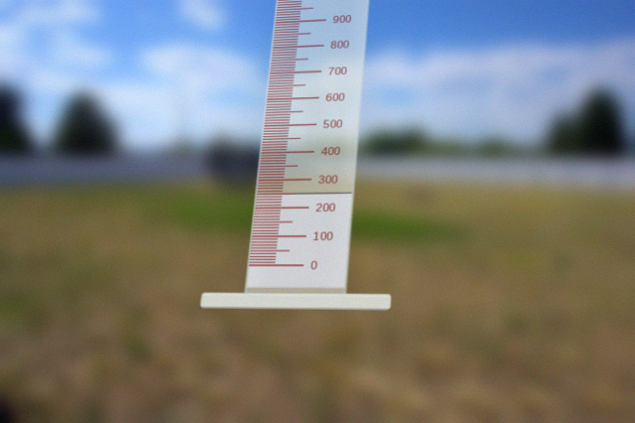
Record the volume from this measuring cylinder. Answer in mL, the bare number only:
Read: 250
